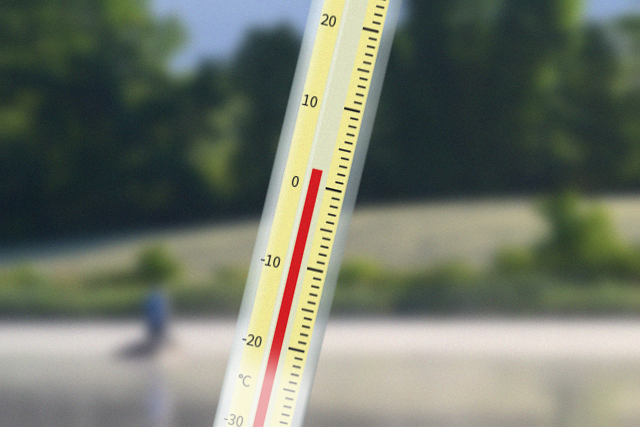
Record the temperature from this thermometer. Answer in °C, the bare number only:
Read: 2
